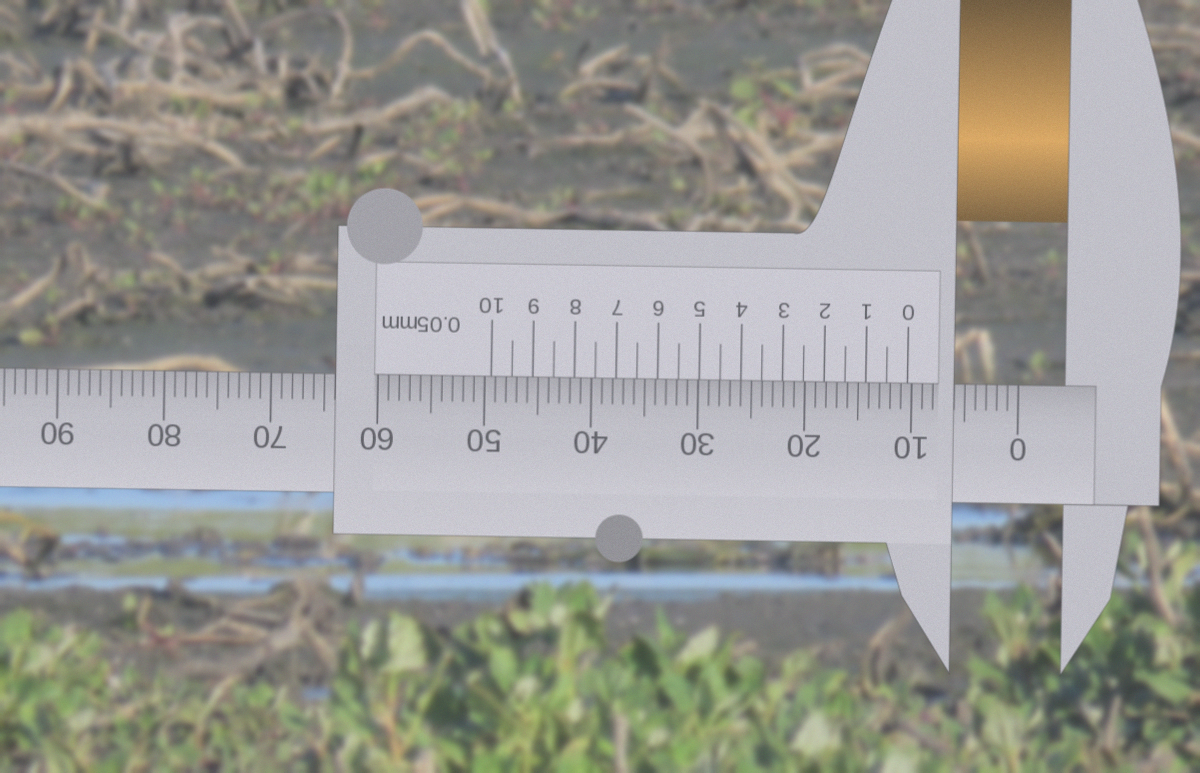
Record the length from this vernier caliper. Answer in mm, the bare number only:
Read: 10.4
